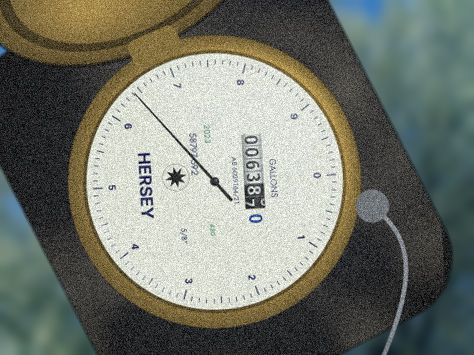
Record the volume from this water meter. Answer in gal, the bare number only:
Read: 63866.4
